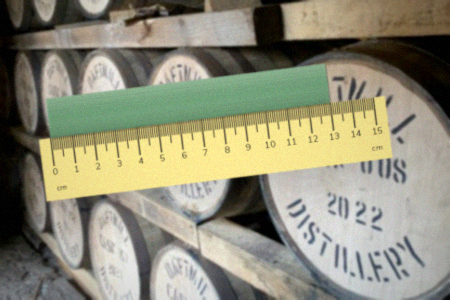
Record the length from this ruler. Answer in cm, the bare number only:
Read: 13
